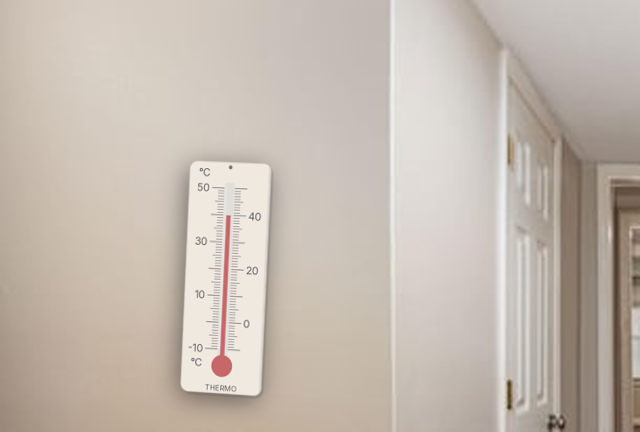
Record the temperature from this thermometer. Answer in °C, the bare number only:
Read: 40
